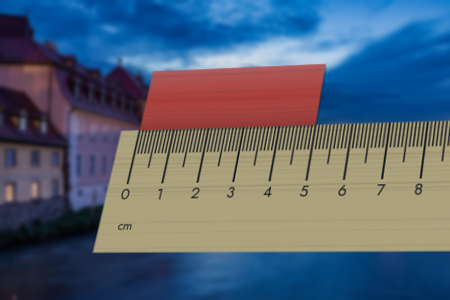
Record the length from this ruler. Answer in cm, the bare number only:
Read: 5
